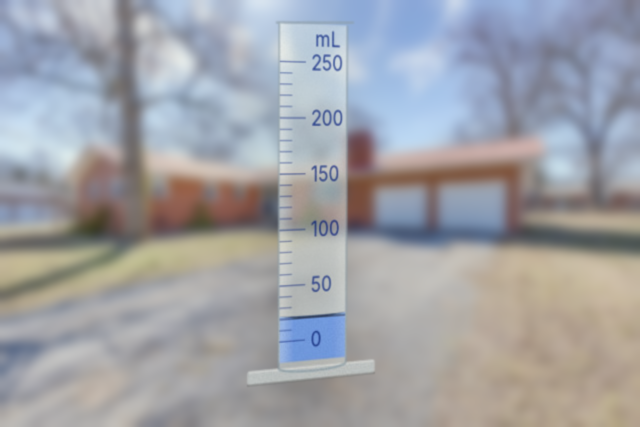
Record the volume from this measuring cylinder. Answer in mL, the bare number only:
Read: 20
